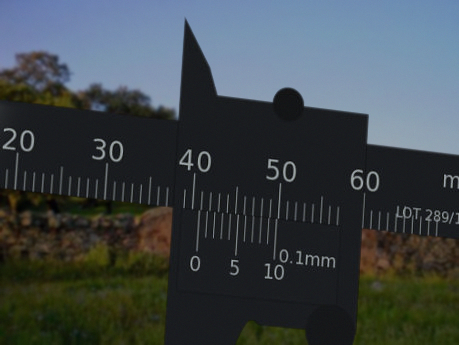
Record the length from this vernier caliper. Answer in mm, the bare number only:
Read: 40.8
